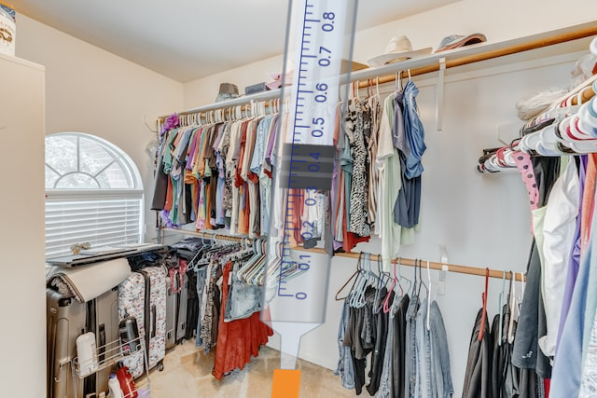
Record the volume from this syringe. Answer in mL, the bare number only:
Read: 0.32
